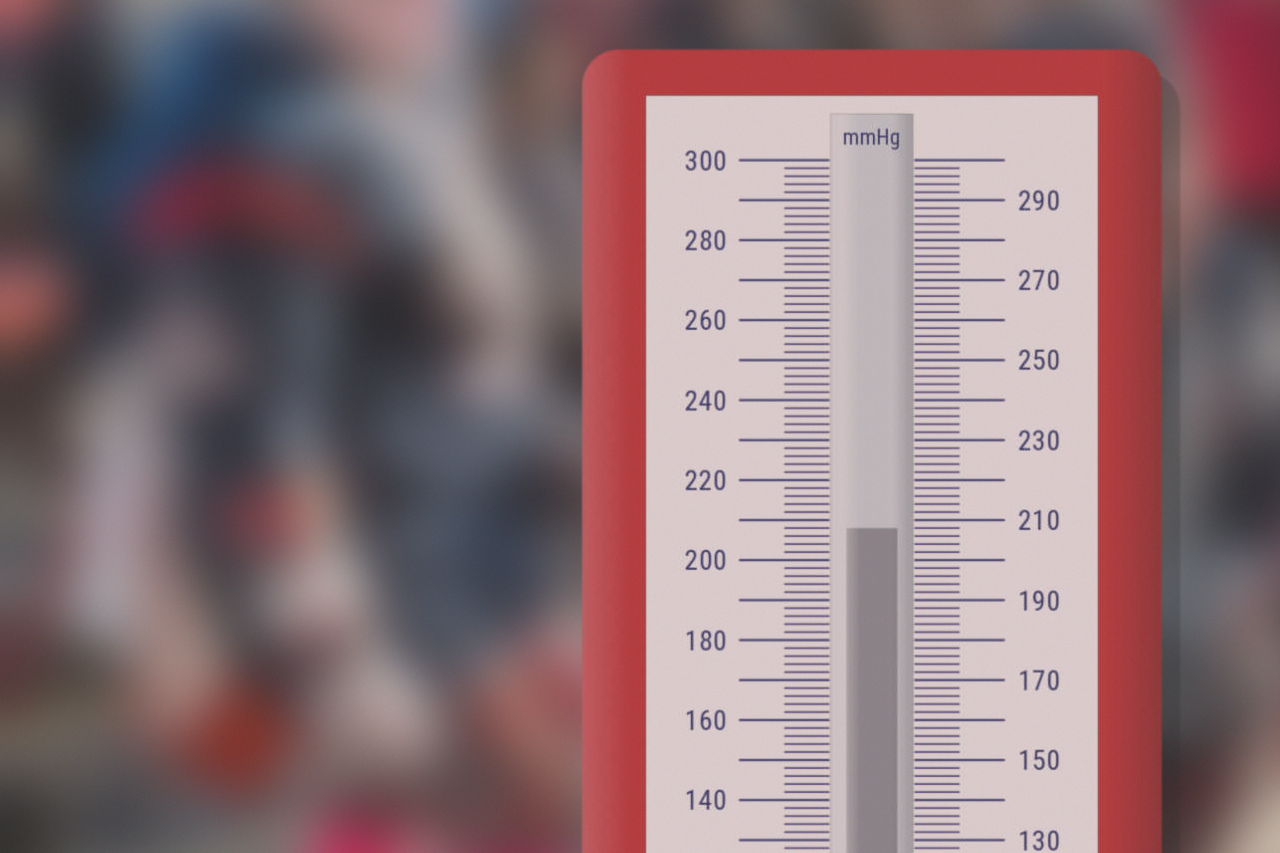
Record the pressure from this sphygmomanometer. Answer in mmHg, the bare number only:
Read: 208
